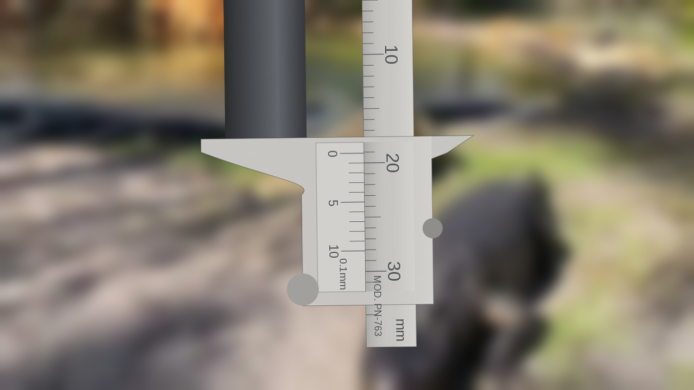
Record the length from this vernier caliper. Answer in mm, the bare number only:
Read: 19.1
